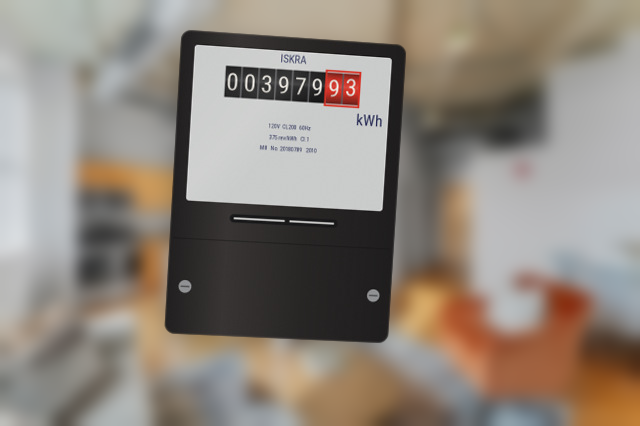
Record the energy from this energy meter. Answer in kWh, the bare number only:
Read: 3979.93
